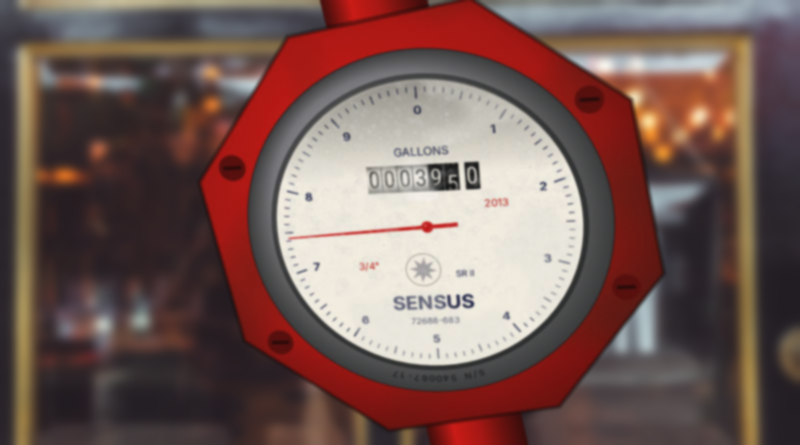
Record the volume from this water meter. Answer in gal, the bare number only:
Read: 3947.4
